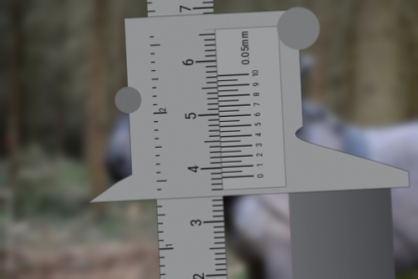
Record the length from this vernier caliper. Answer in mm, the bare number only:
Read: 38.2
